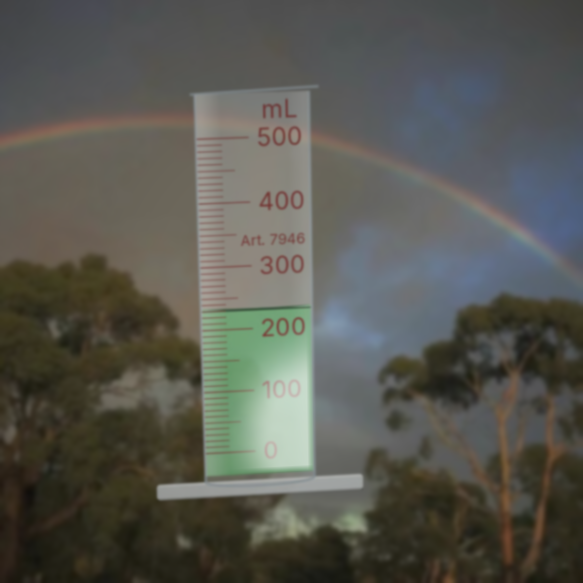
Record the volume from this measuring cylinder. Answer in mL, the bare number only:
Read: 230
